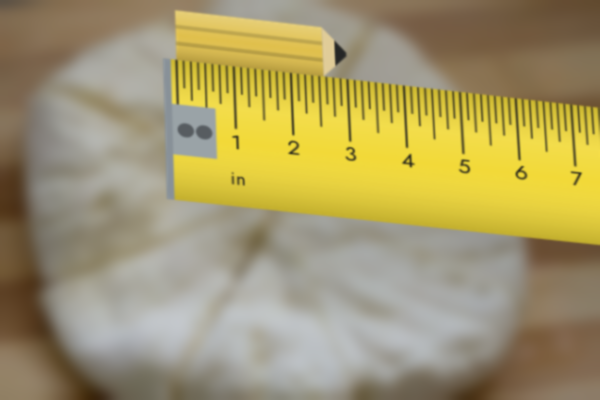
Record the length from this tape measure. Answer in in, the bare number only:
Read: 3
